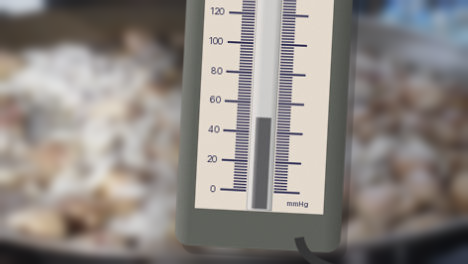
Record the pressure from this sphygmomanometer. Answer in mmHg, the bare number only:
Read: 50
